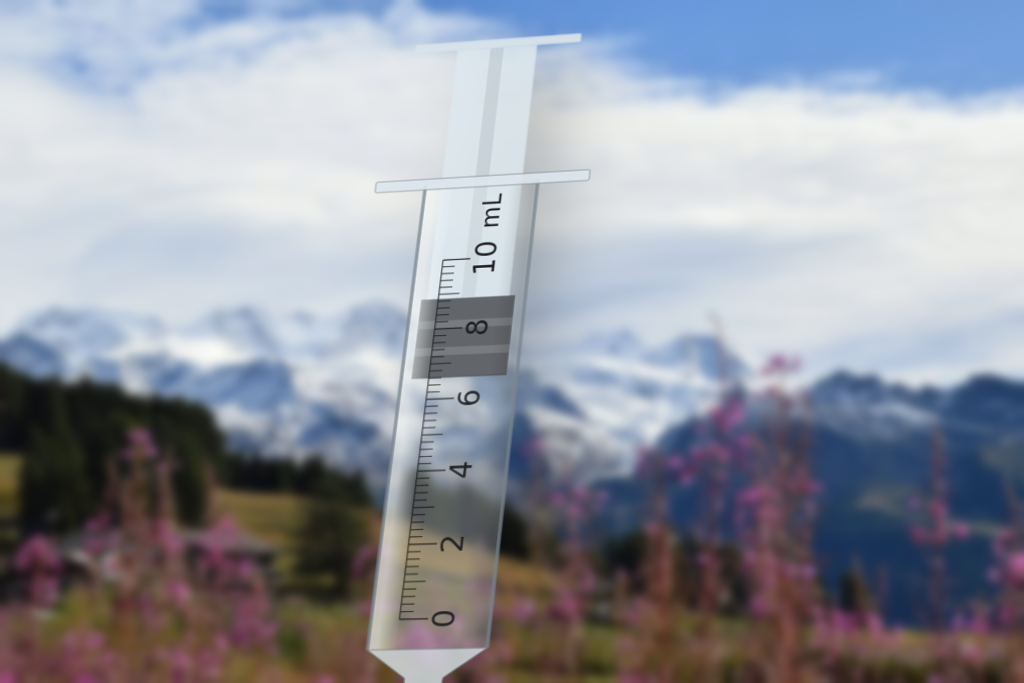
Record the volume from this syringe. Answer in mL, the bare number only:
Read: 6.6
